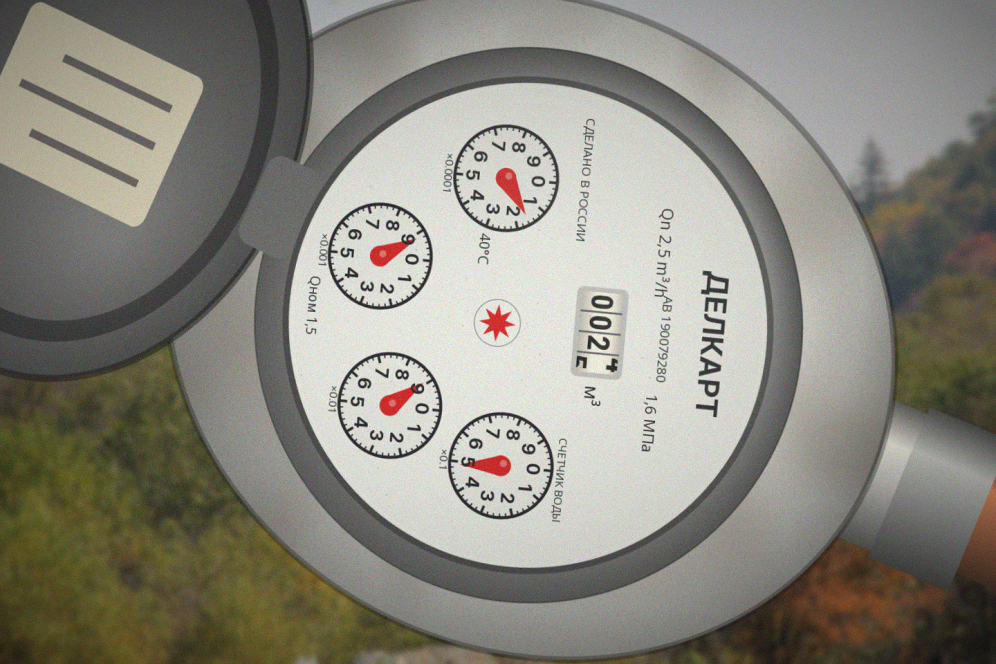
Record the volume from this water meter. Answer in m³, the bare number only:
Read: 24.4891
